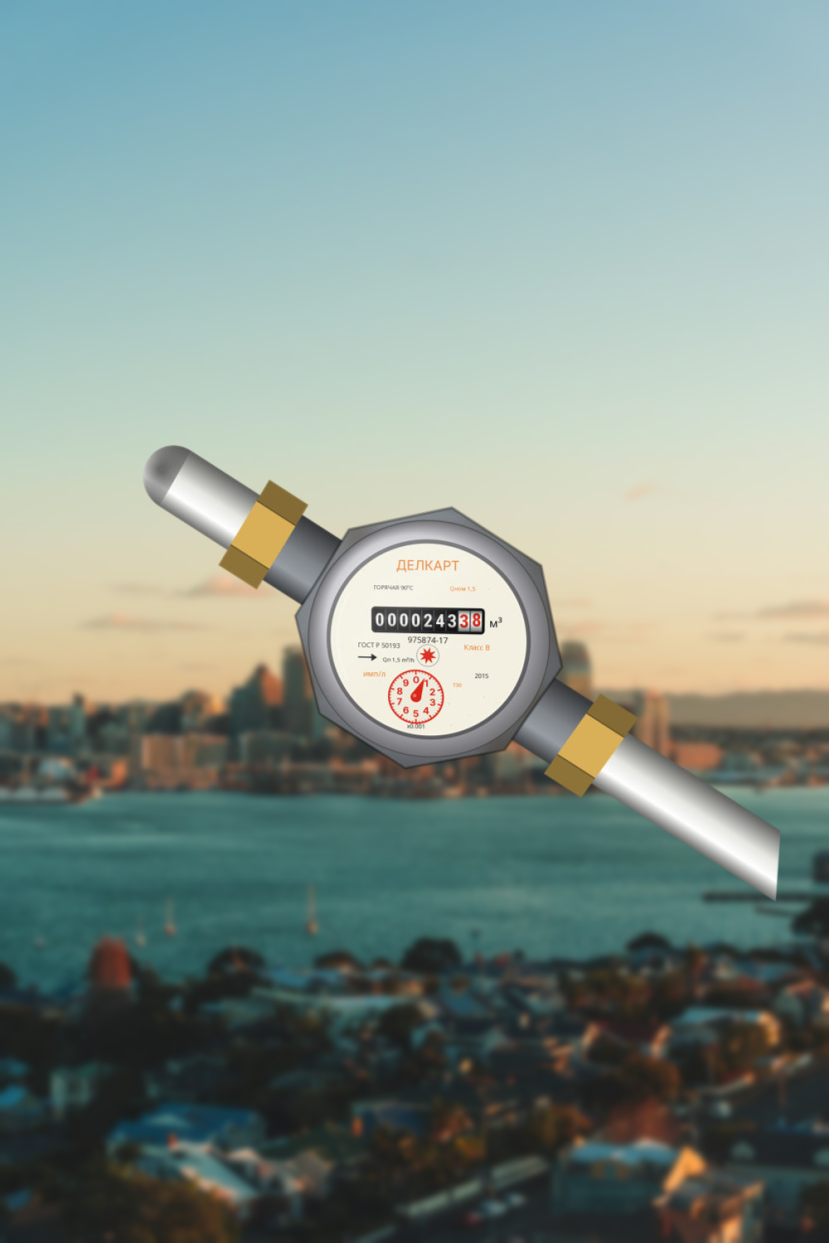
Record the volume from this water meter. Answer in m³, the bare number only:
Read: 243.380
